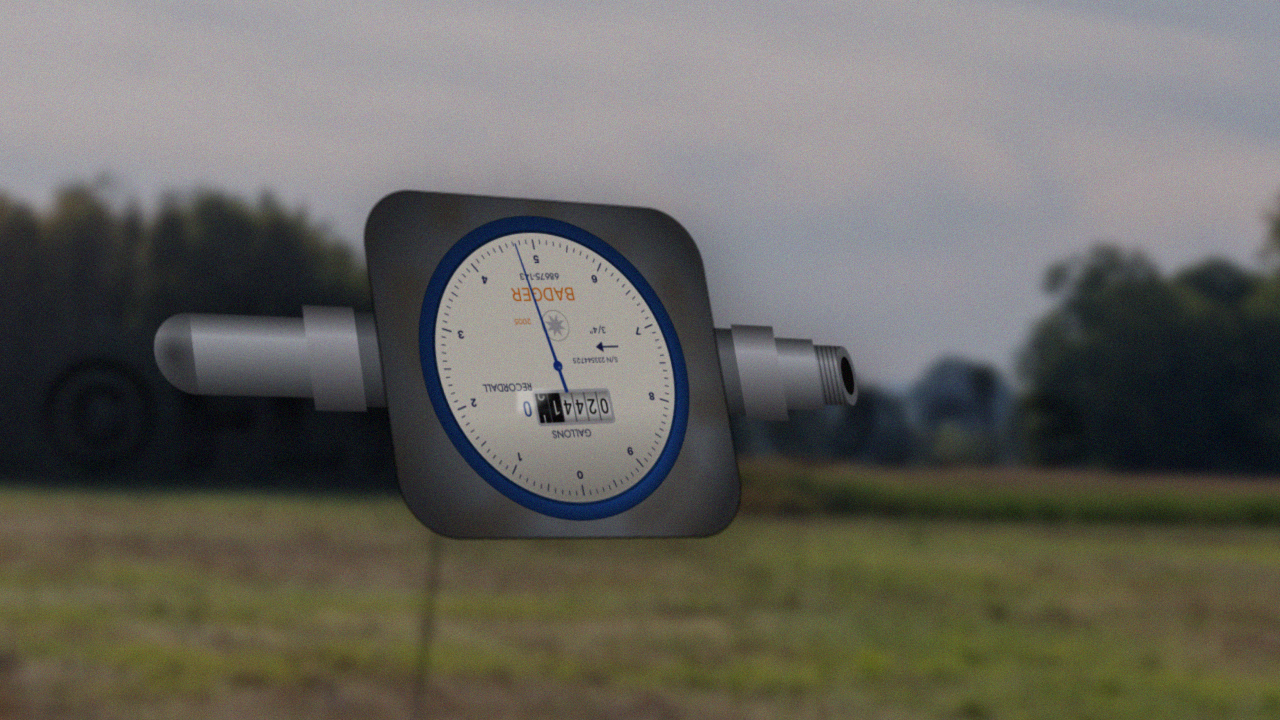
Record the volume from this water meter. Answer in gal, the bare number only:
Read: 244114.7
